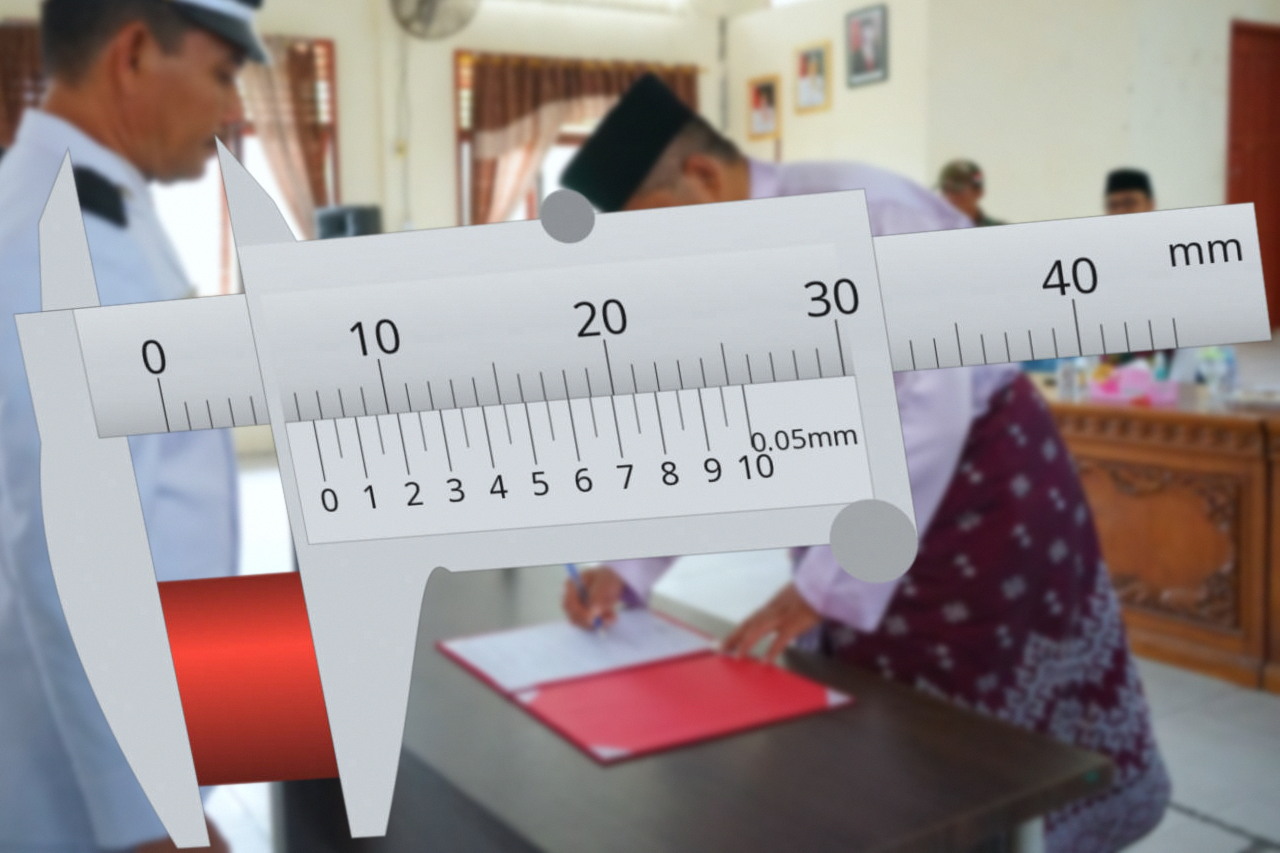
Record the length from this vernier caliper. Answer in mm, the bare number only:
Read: 6.6
